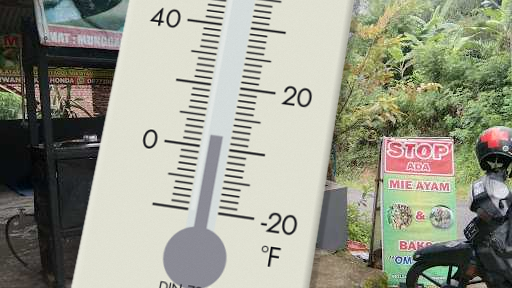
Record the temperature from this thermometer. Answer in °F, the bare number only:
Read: 4
